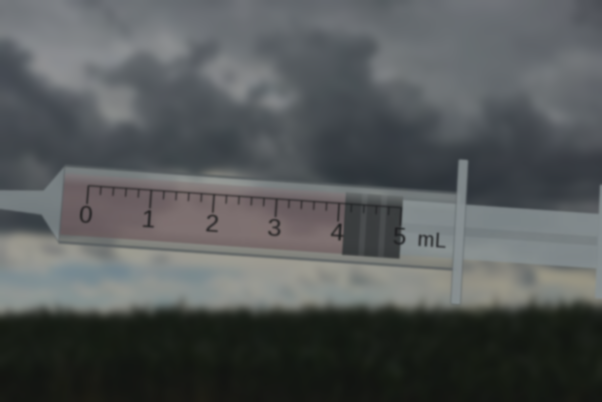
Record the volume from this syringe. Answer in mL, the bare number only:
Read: 4.1
